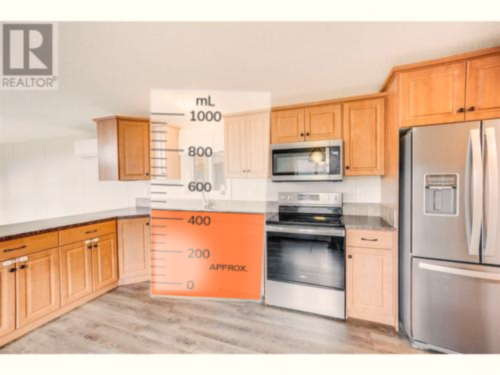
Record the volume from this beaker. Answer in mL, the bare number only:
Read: 450
